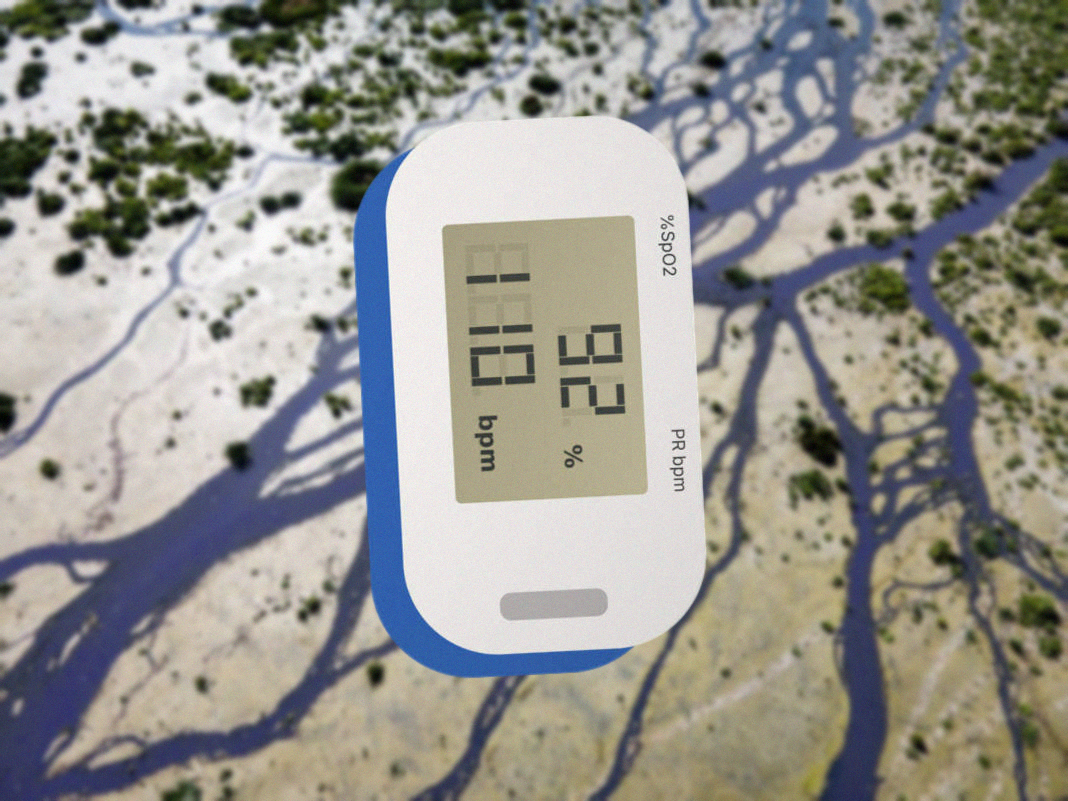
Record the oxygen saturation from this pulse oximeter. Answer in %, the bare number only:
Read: 92
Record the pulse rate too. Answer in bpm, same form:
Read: 110
